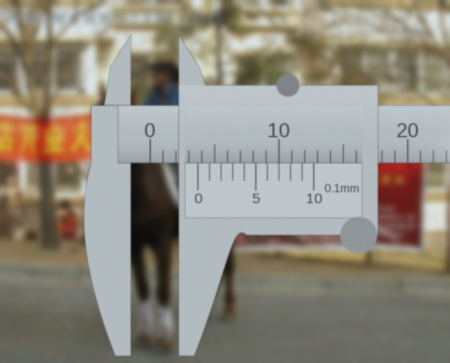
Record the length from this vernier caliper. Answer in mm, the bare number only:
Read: 3.7
